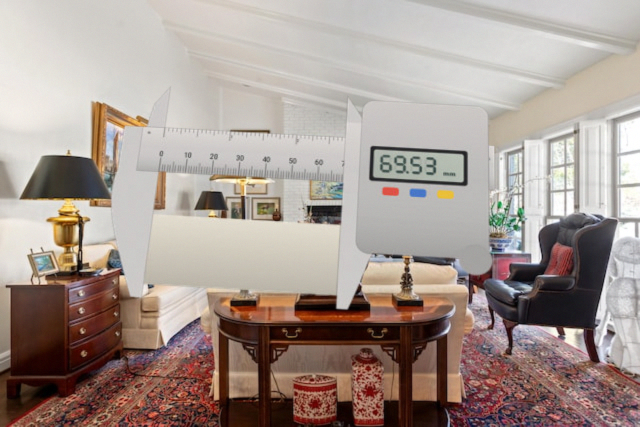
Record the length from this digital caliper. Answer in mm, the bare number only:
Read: 69.53
